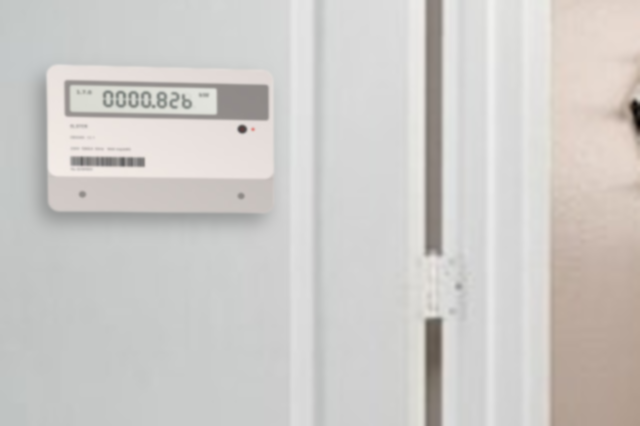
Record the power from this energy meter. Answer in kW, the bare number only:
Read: 0.826
